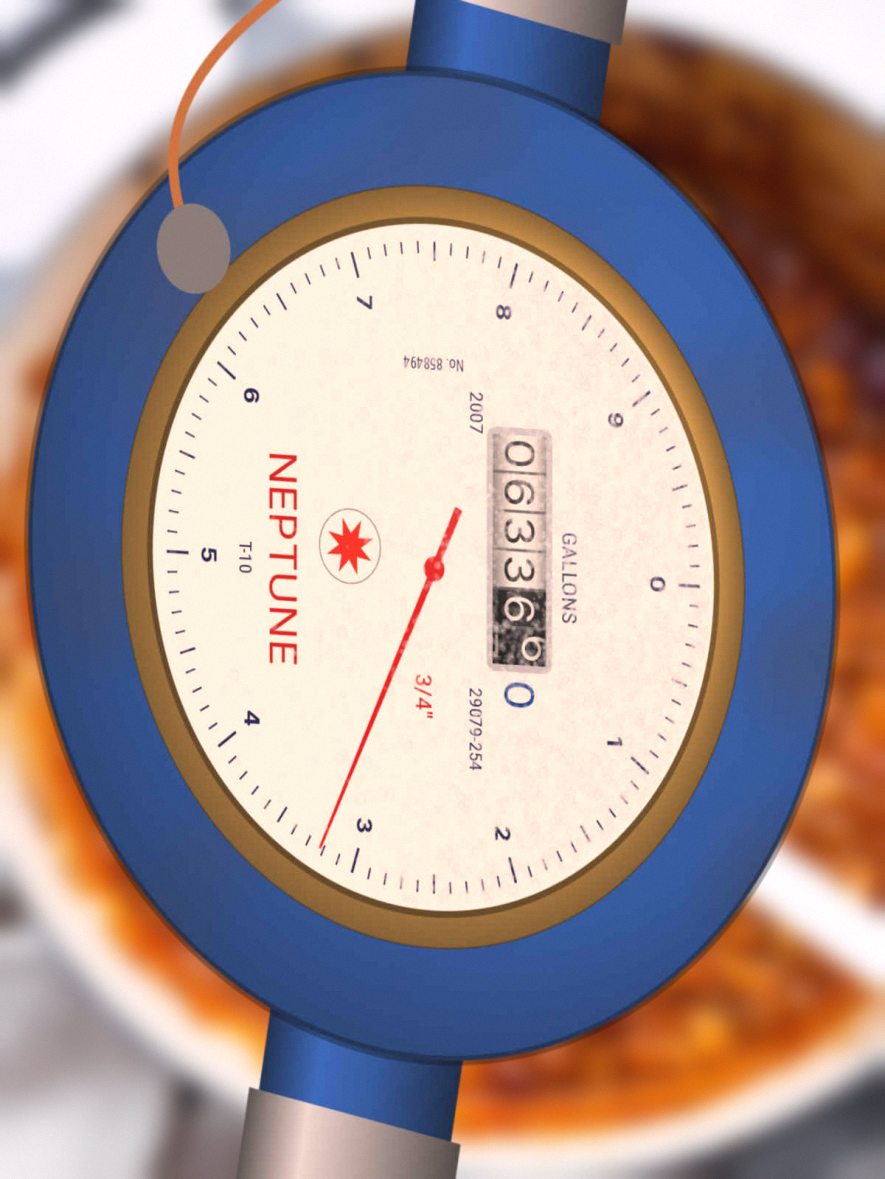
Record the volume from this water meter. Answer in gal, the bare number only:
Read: 633663.2
